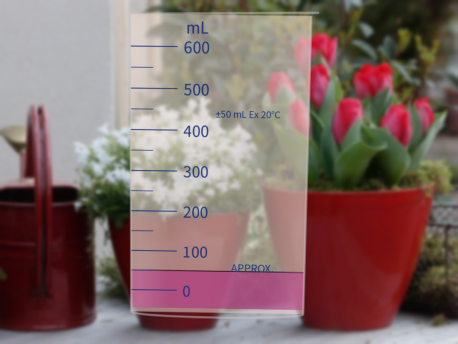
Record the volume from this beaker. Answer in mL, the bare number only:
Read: 50
